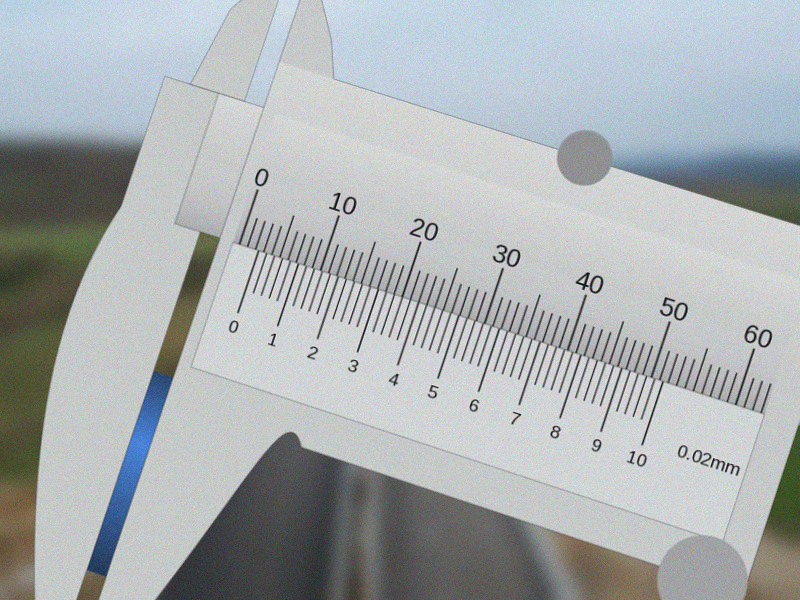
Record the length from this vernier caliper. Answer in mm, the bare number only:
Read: 2.4
